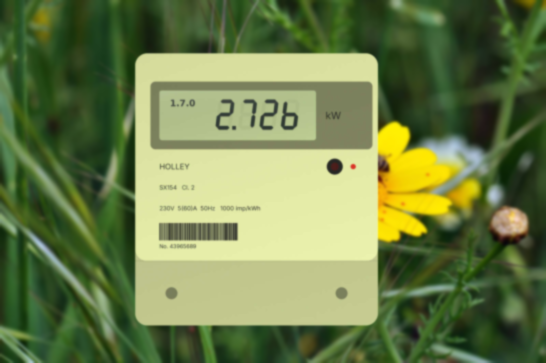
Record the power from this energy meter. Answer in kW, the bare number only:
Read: 2.726
